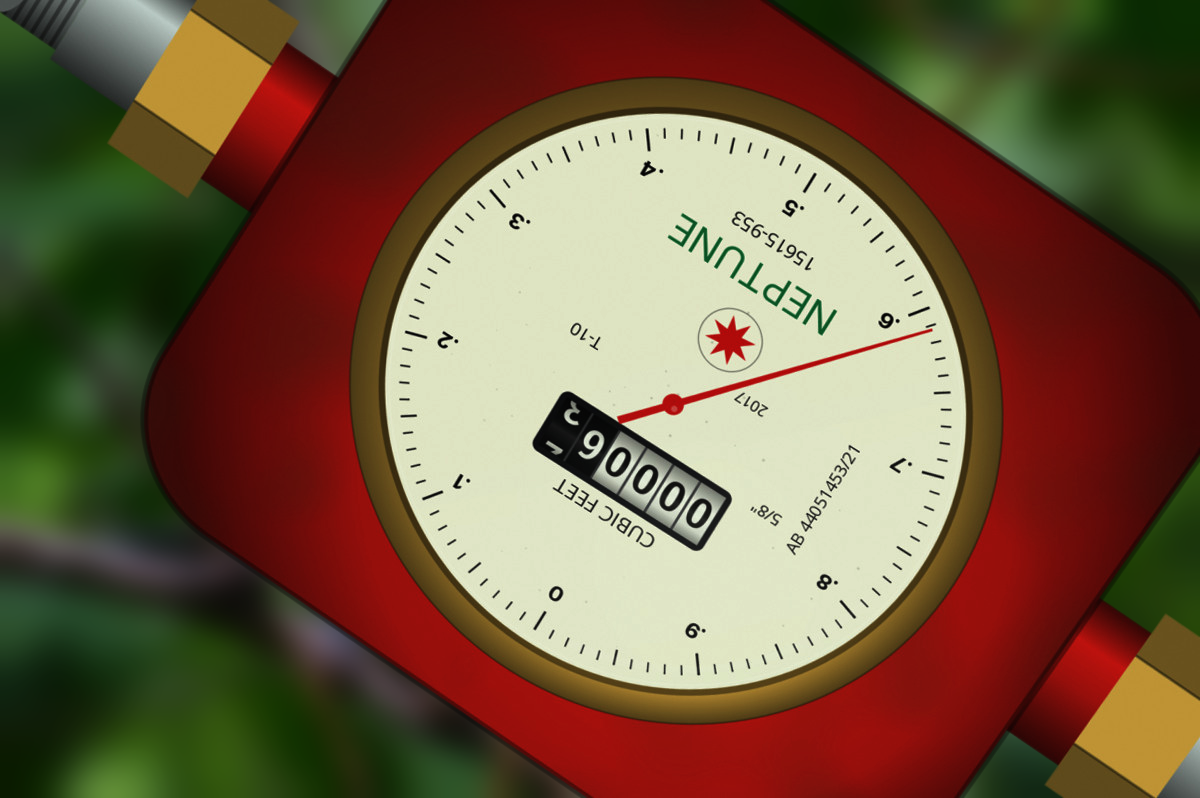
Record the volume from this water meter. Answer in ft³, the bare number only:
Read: 62.61
